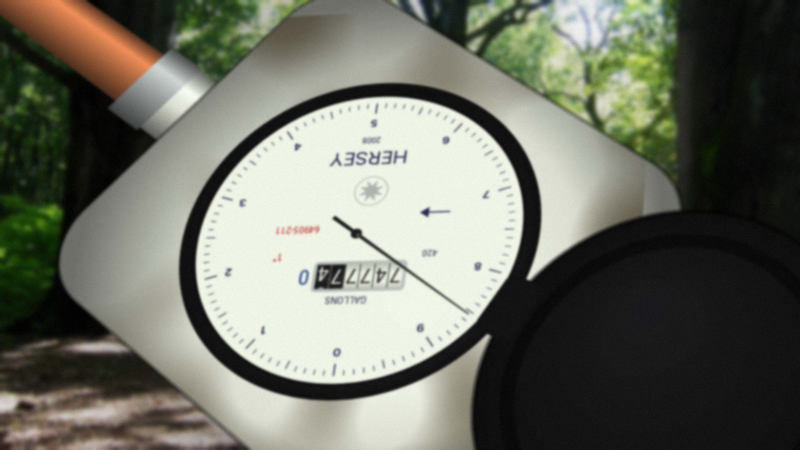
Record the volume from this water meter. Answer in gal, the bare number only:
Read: 7477738.5
